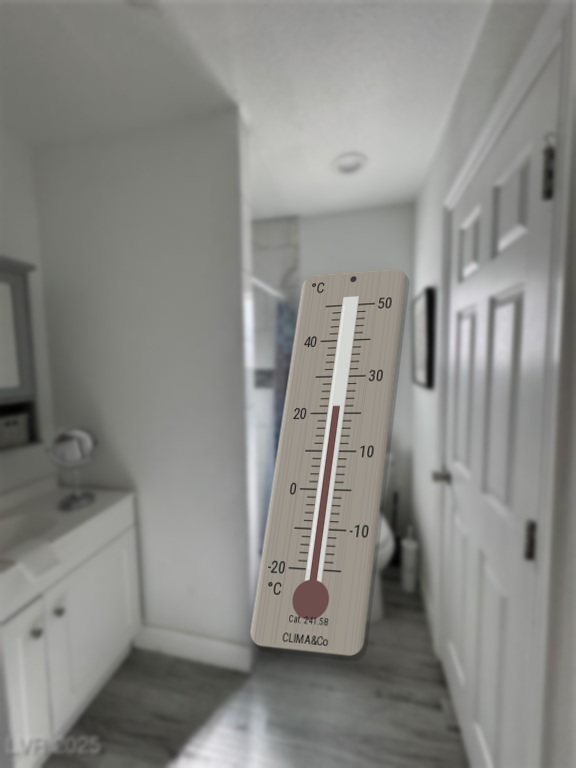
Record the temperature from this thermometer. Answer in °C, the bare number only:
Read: 22
